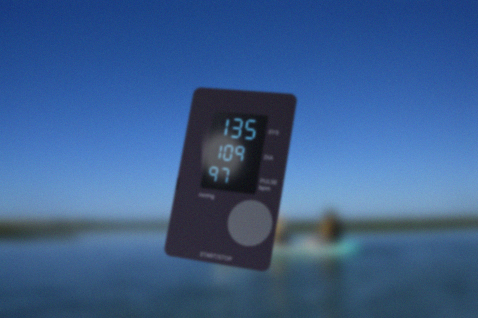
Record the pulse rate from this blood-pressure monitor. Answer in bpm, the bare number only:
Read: 97
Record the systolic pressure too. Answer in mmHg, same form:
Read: 135
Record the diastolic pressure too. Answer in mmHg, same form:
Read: 109
